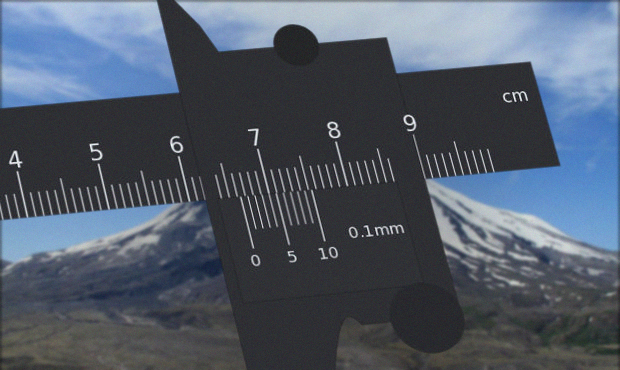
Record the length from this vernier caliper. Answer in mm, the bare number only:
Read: 66.4
